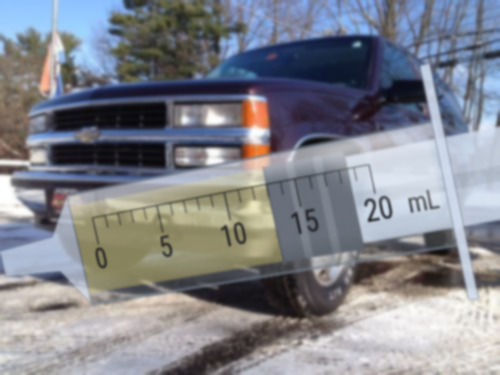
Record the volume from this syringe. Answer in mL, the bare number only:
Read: 13
